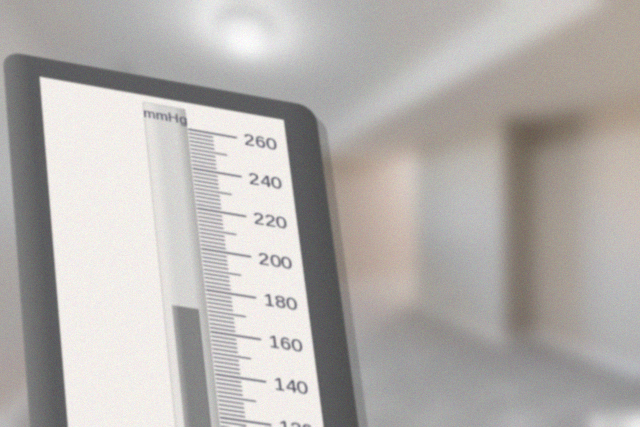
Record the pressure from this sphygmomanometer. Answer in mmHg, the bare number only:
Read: 170
